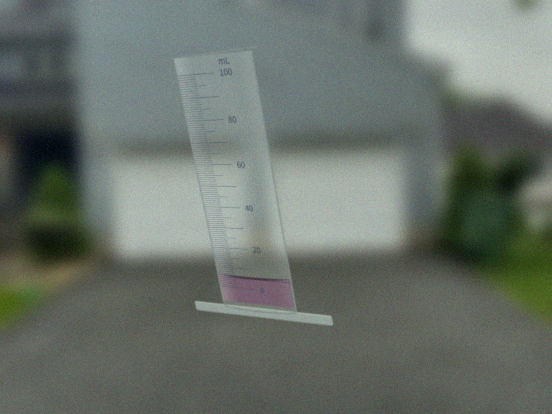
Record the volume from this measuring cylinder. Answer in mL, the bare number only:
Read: 5
